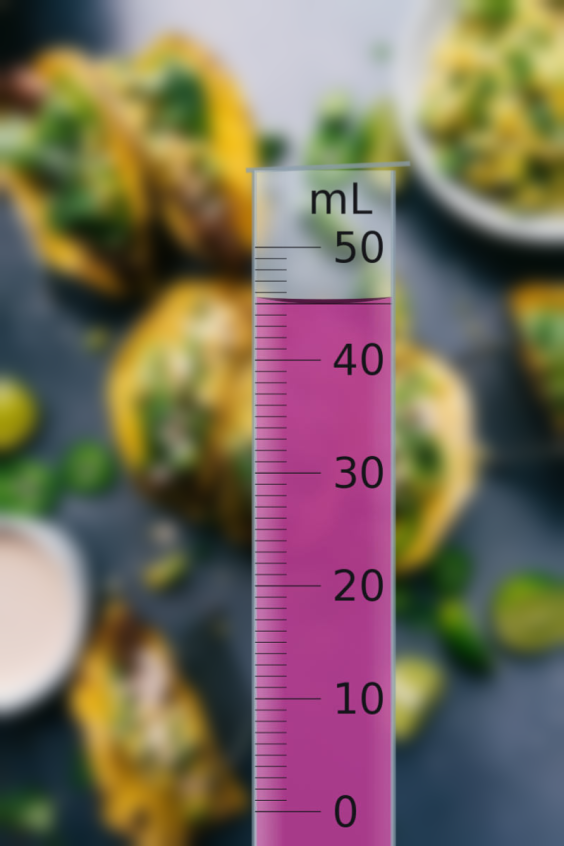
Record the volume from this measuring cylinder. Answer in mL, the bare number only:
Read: 45
